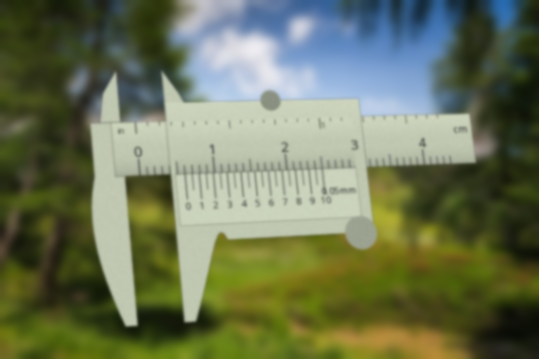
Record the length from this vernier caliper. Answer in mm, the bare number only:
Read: 6.0
